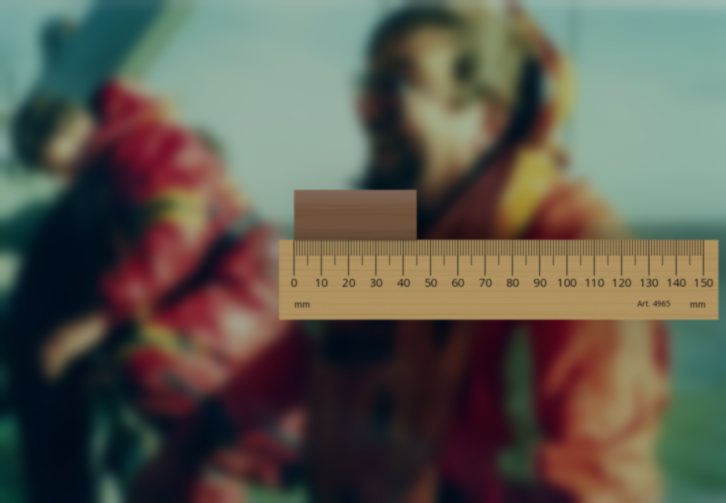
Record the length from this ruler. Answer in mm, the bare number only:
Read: 45
